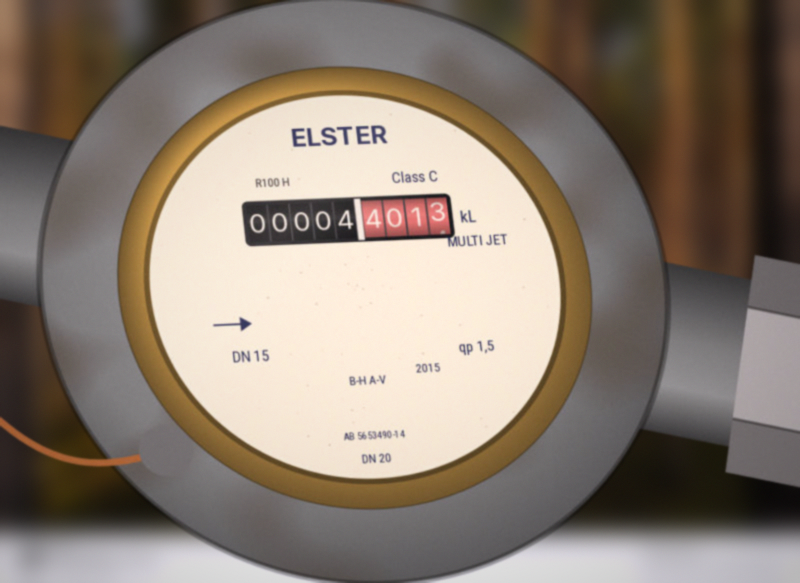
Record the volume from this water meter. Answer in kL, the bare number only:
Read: 4.4013
